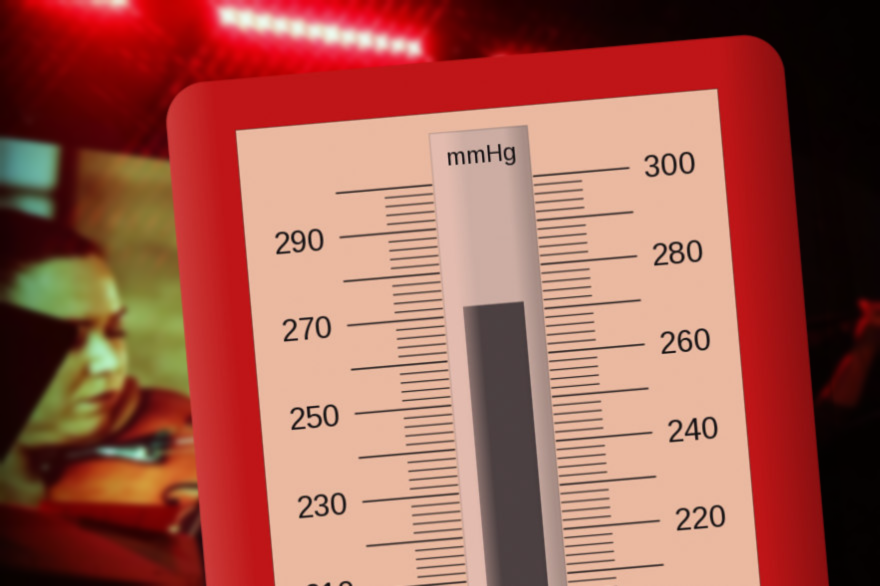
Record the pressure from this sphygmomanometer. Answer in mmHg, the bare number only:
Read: 272
